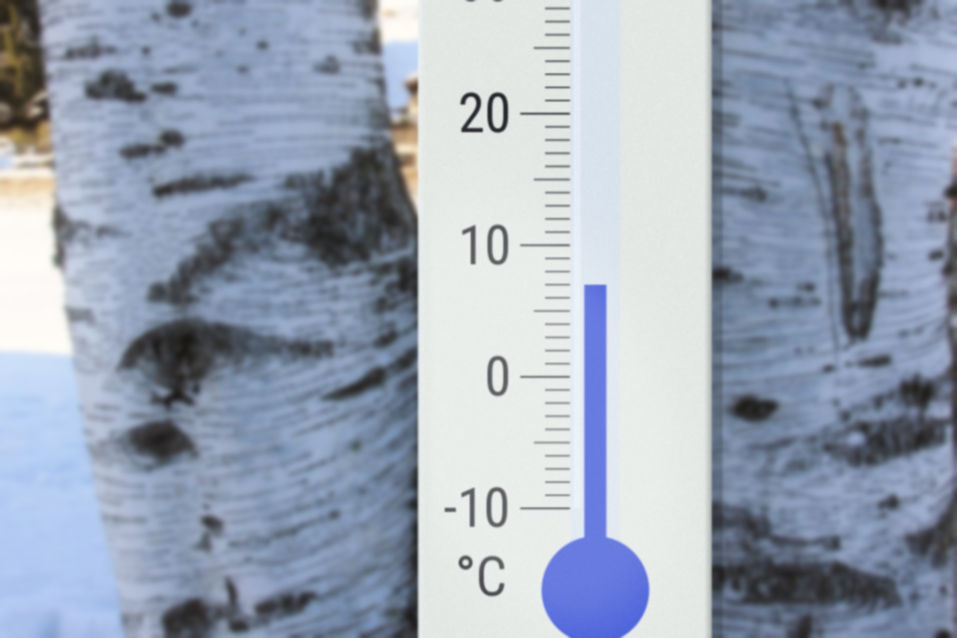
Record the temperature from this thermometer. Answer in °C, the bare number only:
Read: 7
